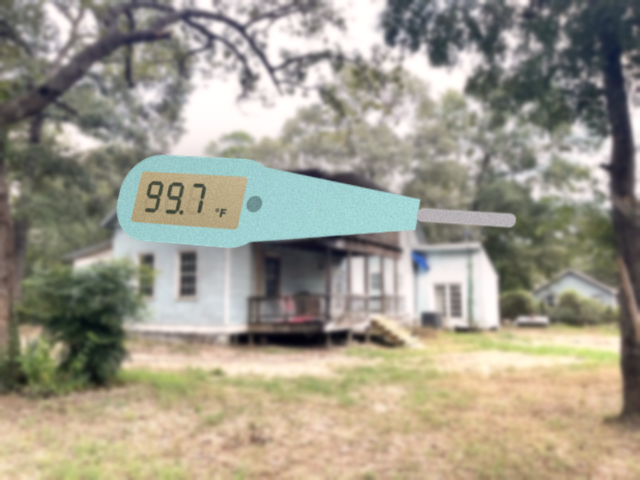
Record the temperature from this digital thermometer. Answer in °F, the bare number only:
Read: 99.7
